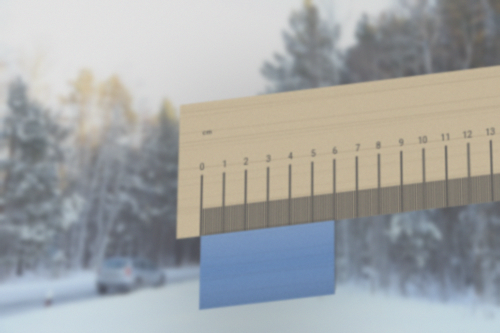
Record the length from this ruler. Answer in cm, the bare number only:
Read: 6
